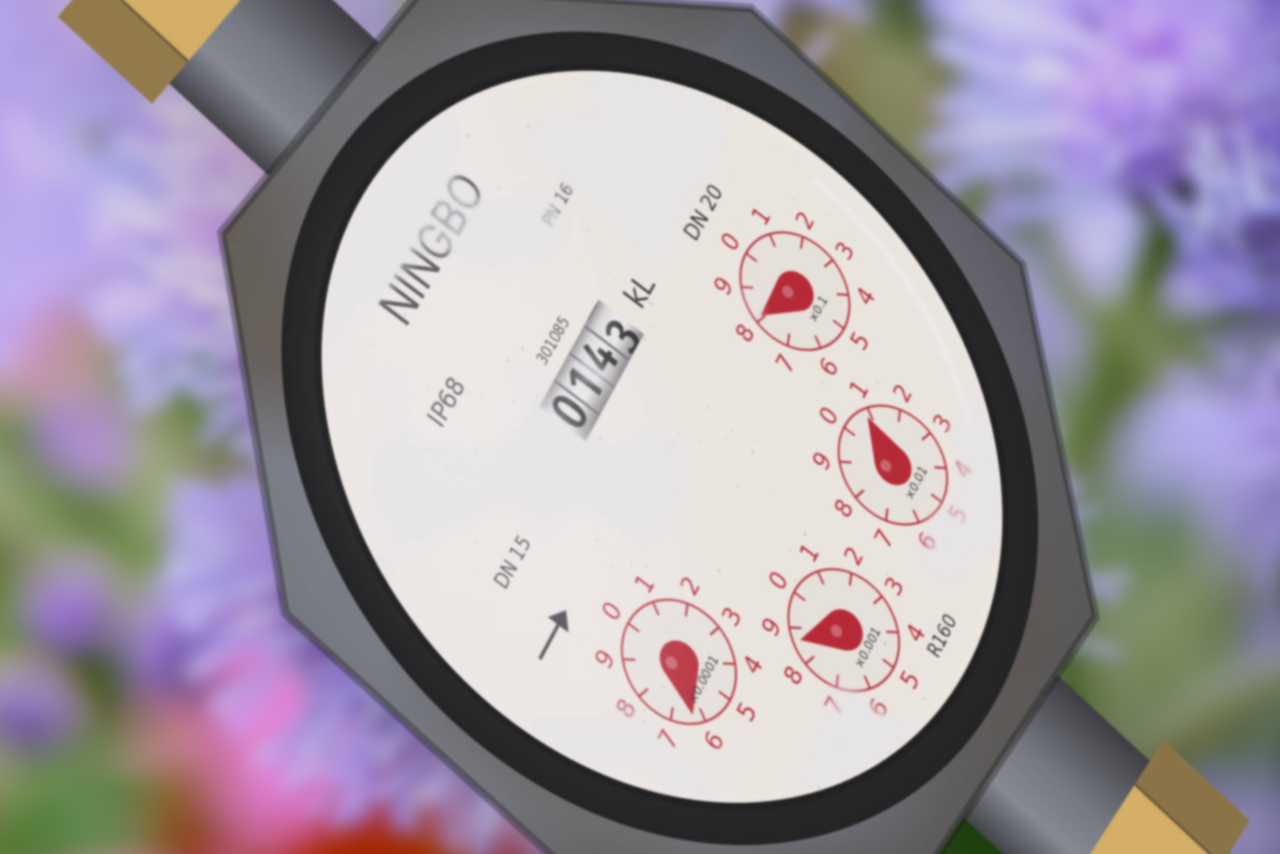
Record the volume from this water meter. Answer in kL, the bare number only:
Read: 142.8086
